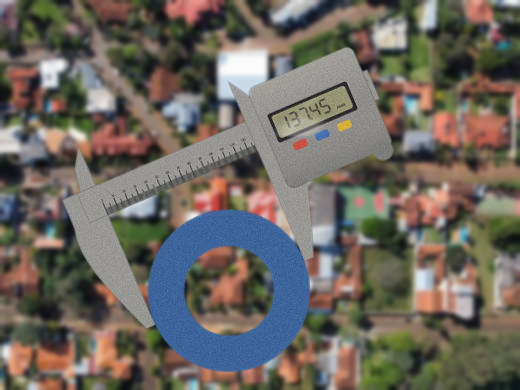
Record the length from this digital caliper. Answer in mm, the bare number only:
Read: 137.45
